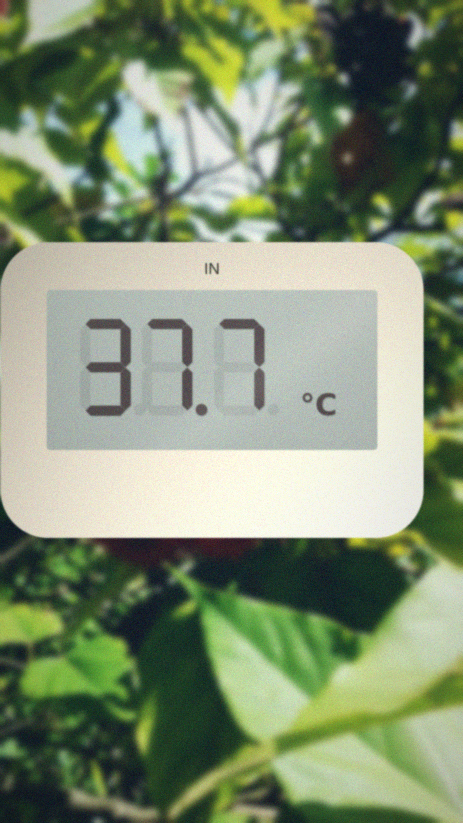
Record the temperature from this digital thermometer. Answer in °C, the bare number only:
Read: 37.7
